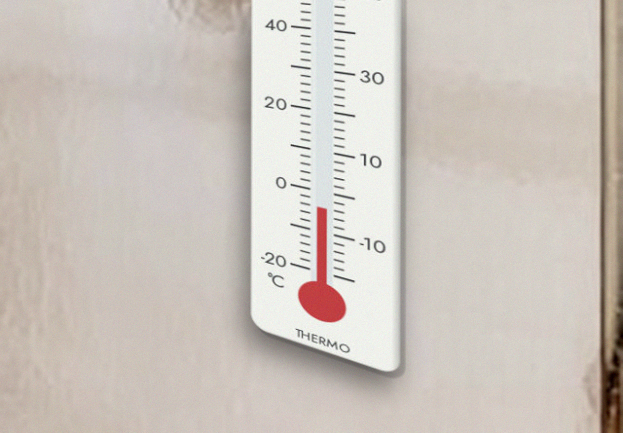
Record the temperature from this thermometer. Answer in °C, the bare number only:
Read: -4
